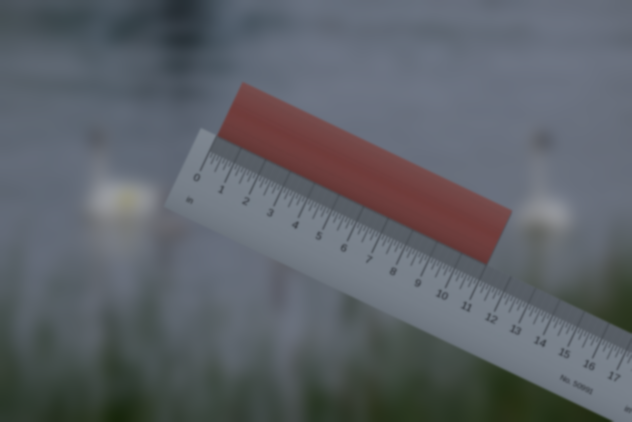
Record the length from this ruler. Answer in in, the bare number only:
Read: 11
